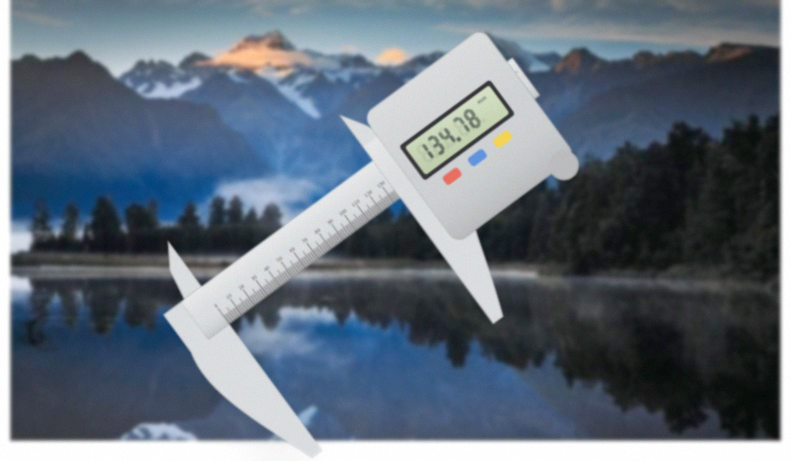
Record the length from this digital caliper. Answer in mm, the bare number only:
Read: 134.78
